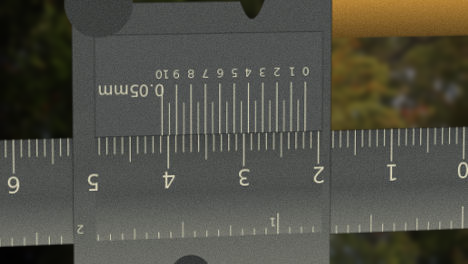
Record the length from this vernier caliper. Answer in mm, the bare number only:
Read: 21.8
